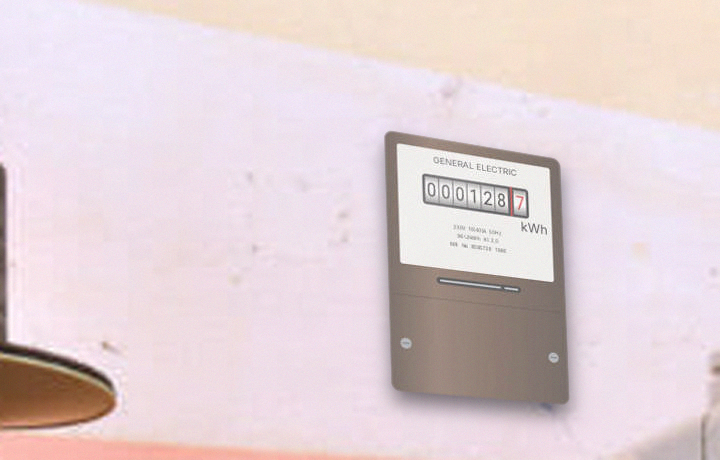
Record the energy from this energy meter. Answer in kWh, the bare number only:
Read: 128.7
